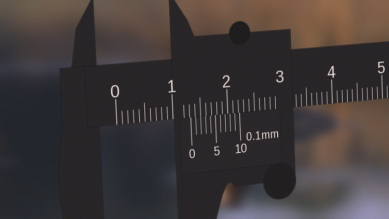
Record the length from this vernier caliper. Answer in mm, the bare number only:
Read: 13.2
